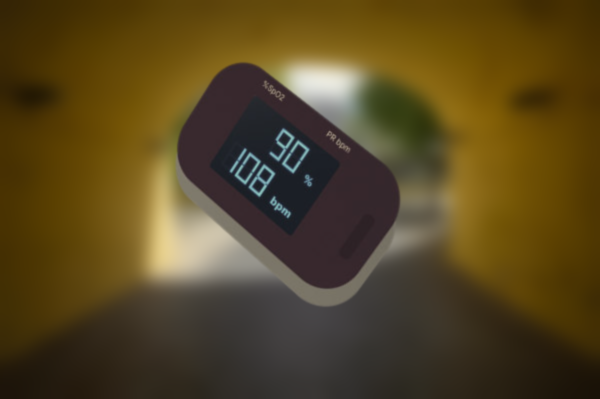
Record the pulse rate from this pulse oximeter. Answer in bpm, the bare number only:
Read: 108
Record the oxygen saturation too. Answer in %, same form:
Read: 90
